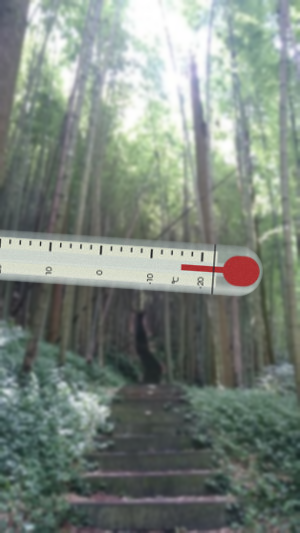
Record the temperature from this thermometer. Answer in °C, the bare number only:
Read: -16
